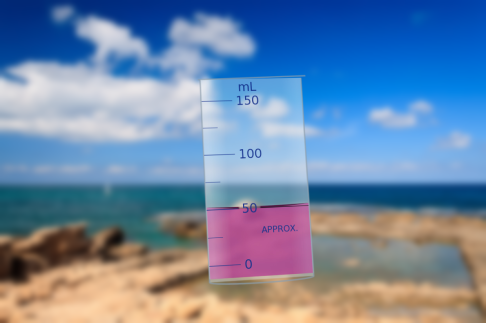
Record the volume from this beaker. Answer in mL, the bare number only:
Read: 50
